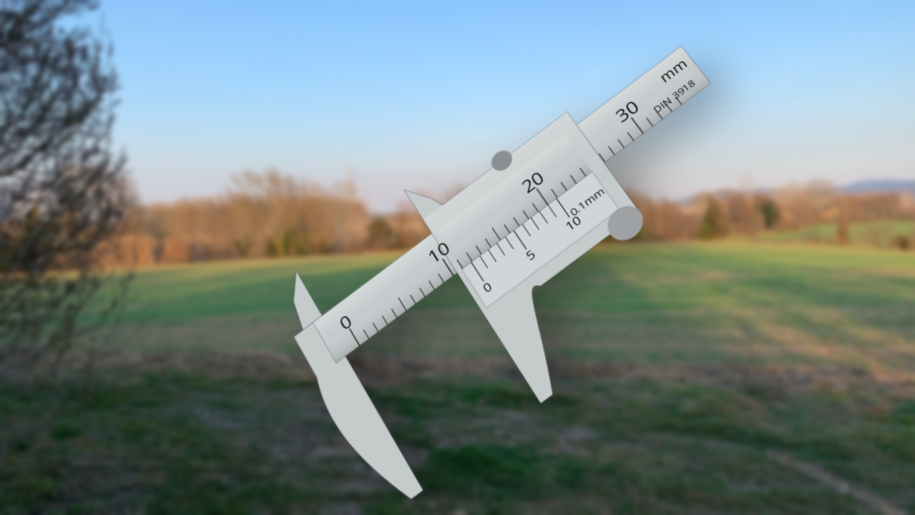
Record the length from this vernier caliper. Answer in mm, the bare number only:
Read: 11.9
